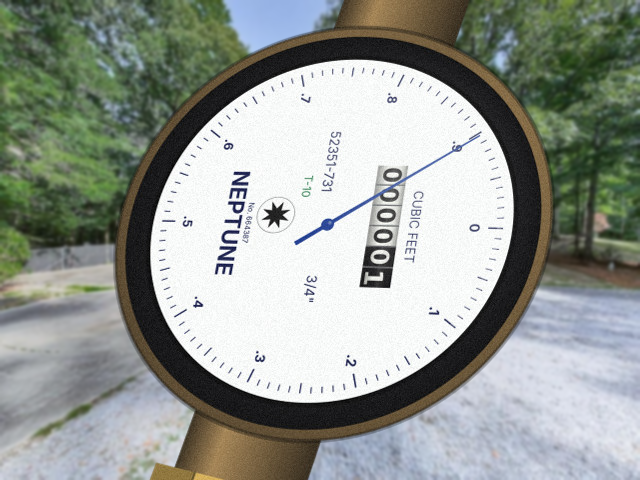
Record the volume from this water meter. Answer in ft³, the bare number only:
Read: 0.90
